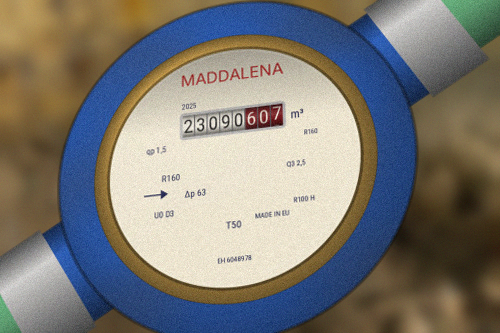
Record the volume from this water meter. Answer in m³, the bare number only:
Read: 23090.607
